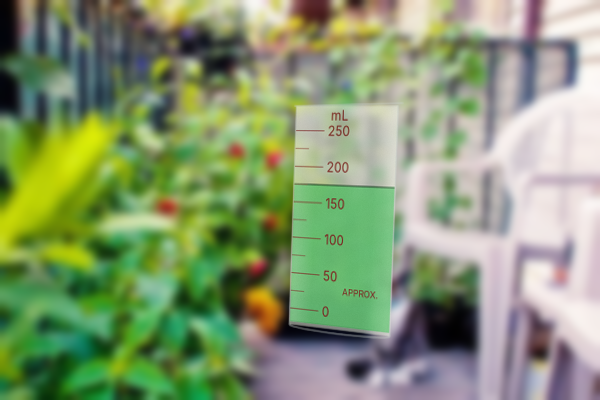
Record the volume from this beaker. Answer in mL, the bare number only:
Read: 175
